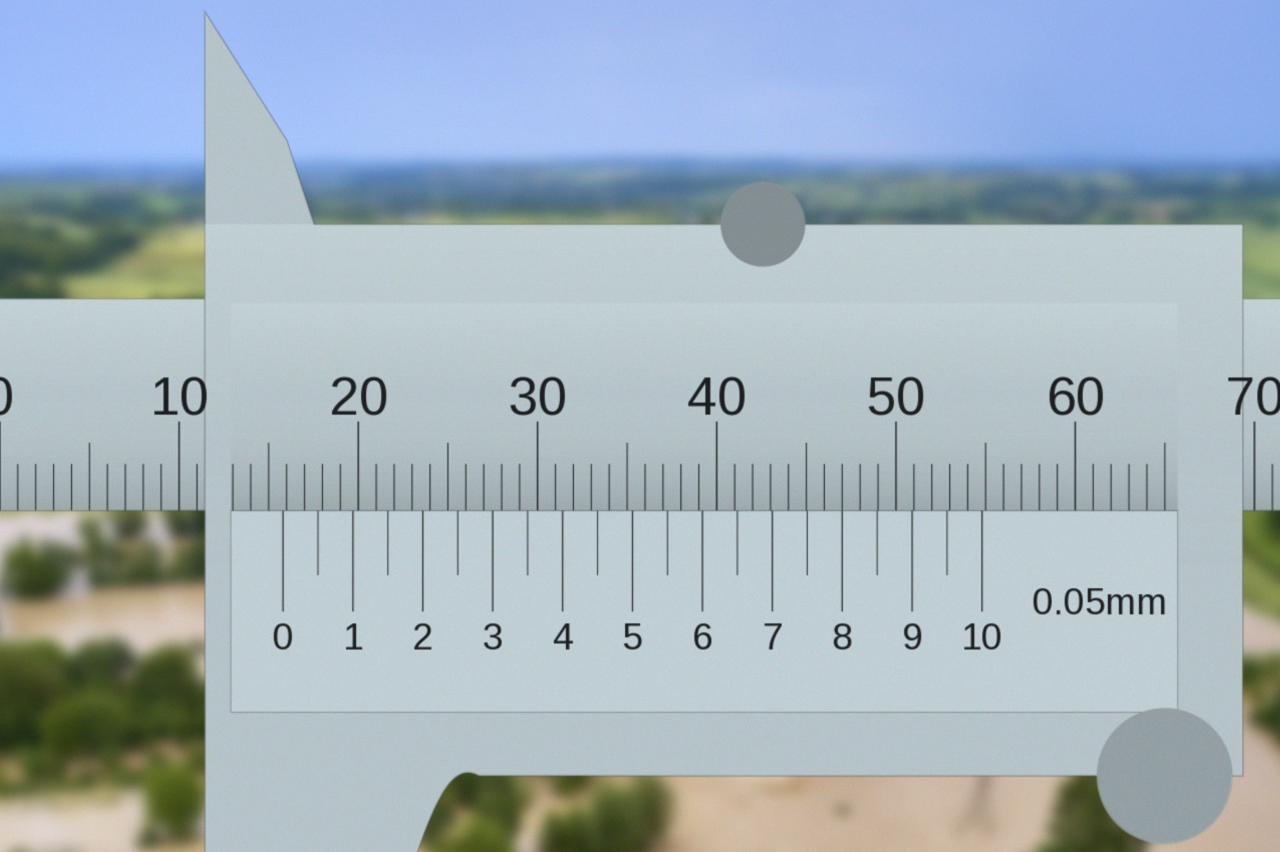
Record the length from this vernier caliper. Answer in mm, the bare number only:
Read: 15.8
